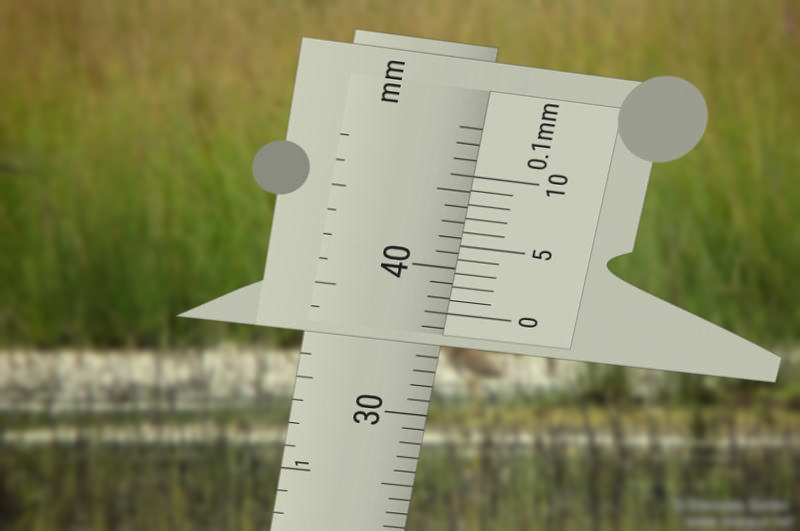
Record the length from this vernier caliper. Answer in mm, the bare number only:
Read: 37.0
